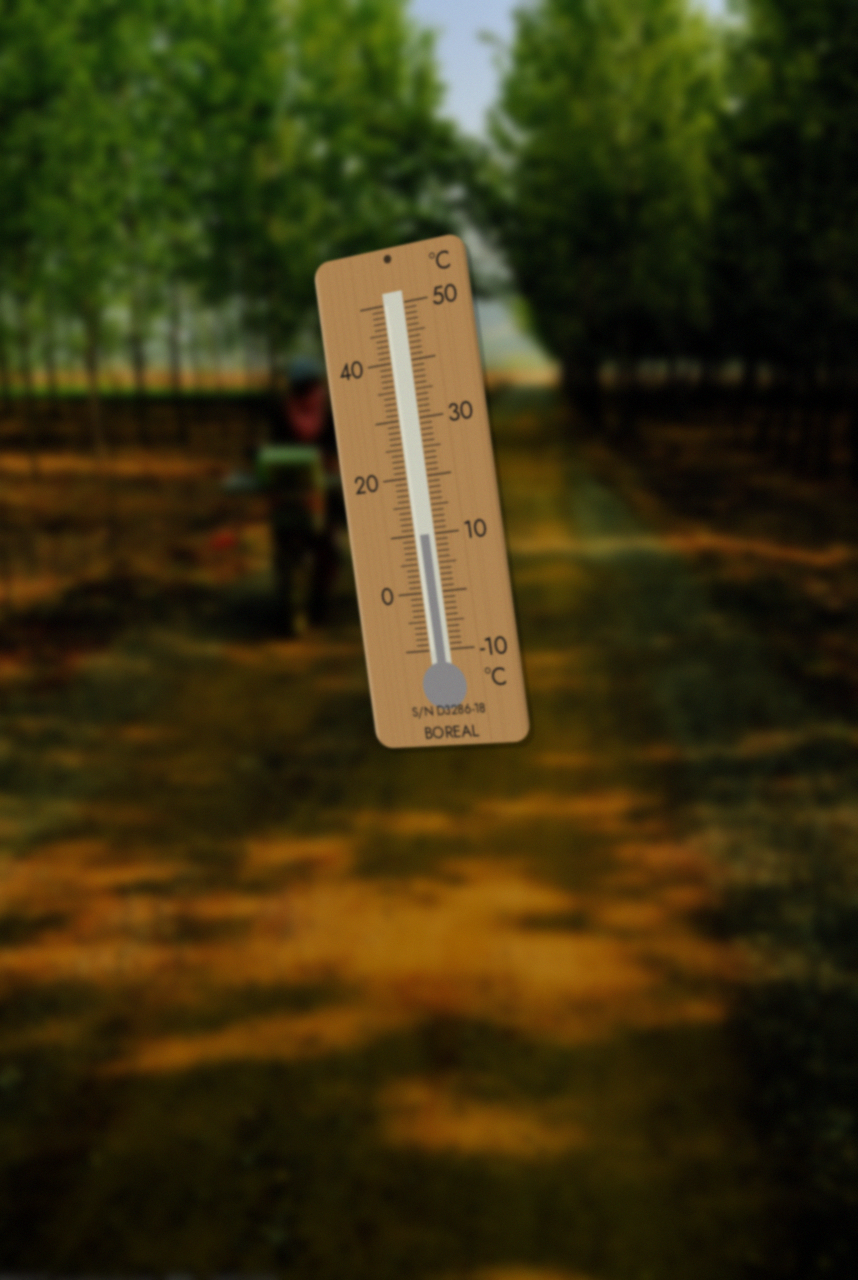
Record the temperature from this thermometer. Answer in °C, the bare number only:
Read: 10
